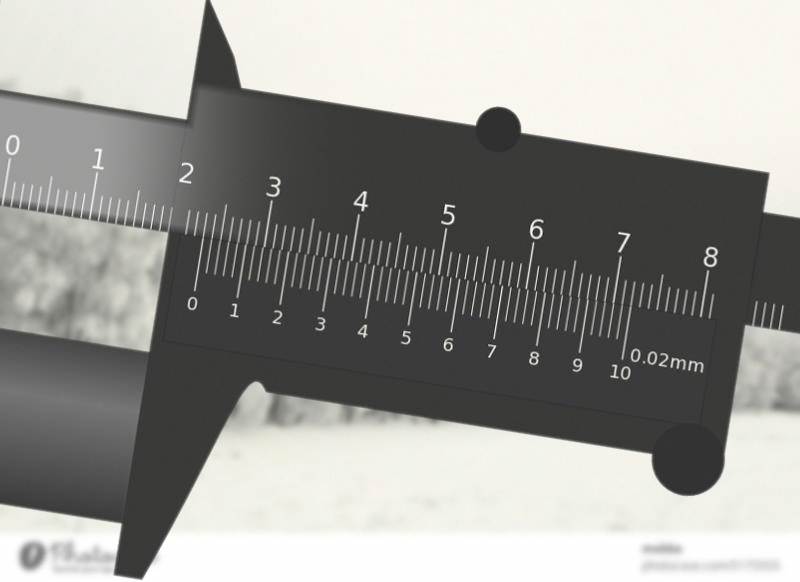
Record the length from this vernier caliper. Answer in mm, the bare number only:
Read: 23.0
